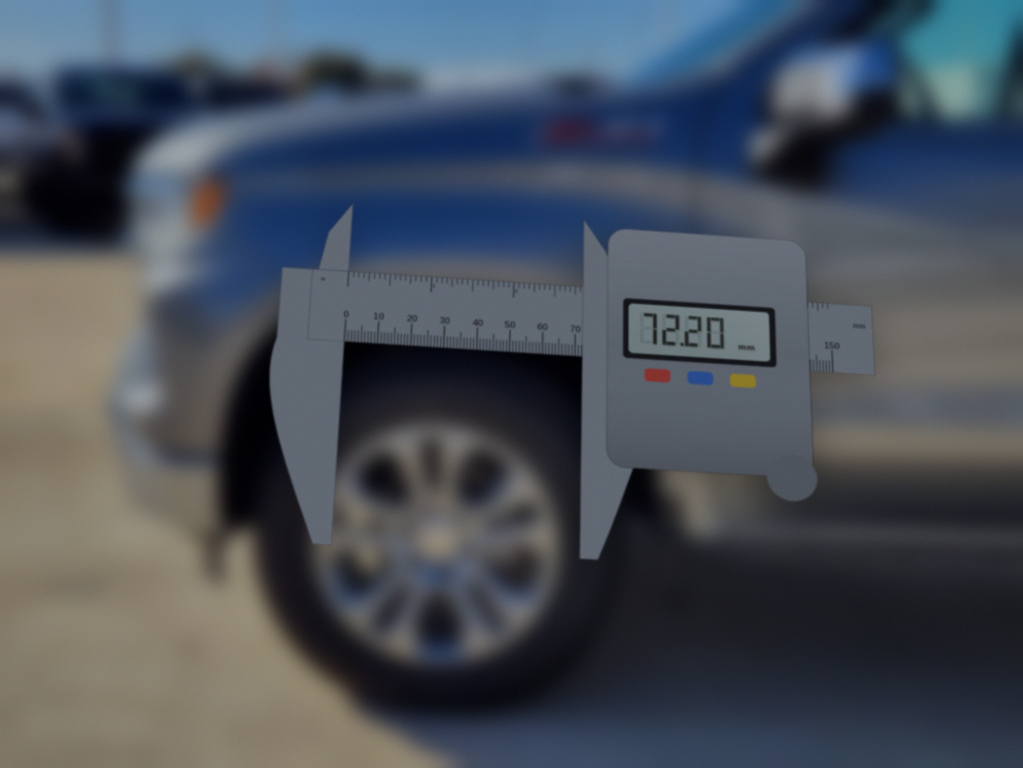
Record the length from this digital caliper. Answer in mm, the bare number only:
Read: 72.20
